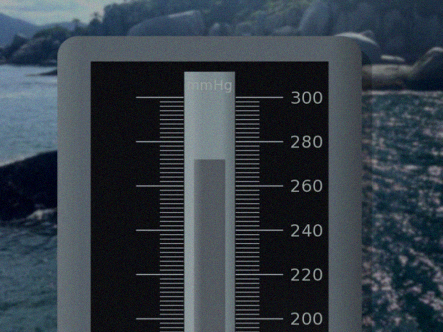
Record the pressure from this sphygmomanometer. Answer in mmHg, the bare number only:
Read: 272
